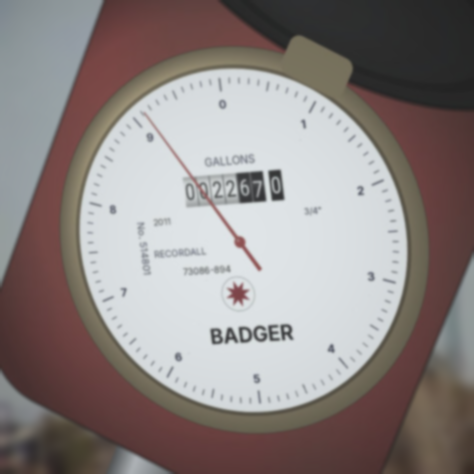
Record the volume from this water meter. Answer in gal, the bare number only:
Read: 22669.1
